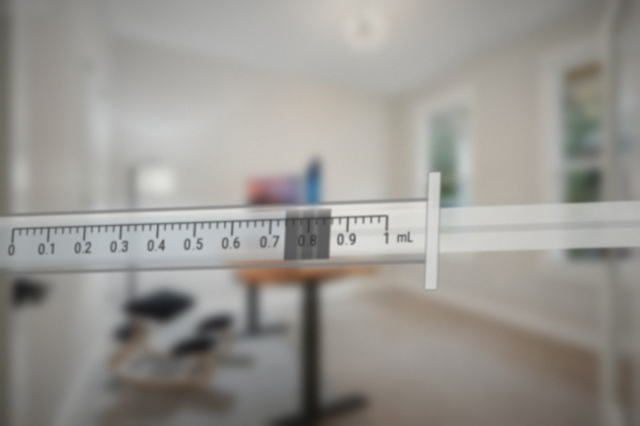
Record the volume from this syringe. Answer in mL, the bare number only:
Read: 0.74
